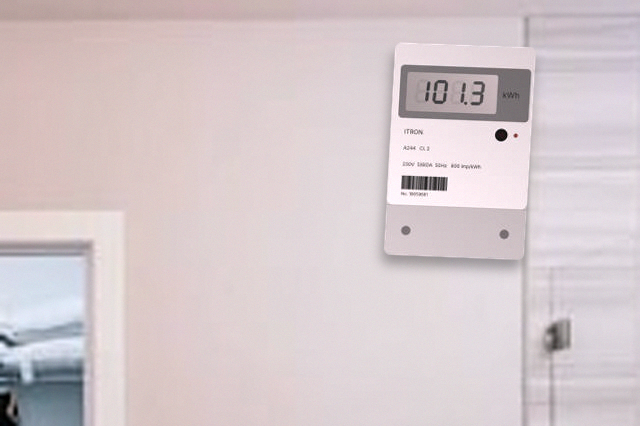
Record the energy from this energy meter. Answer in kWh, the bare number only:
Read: 101.3
